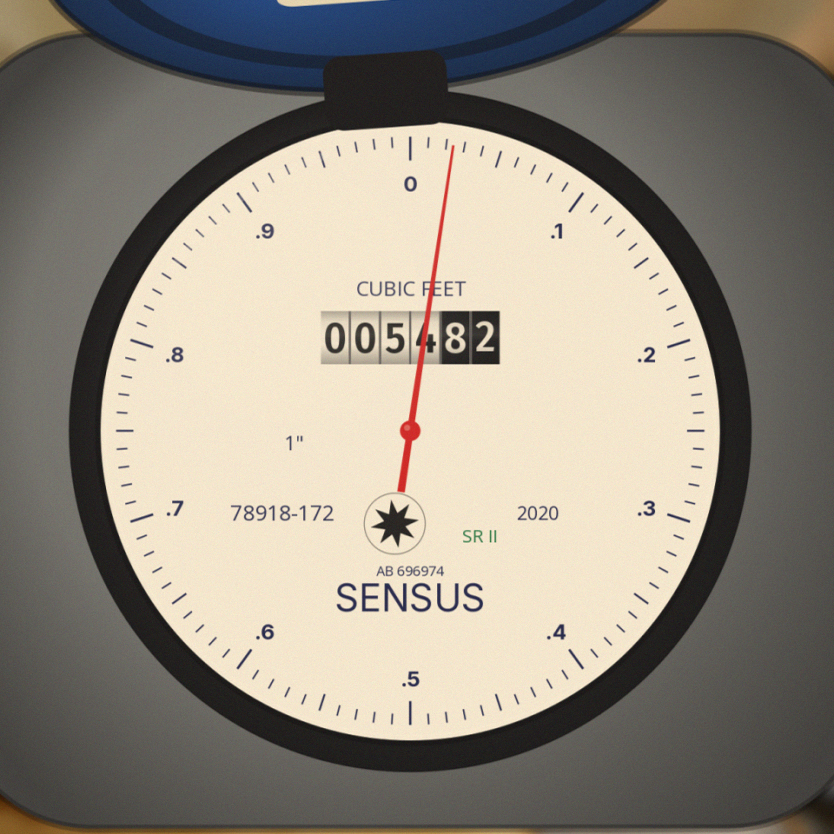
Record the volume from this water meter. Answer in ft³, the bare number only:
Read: 5482.02
